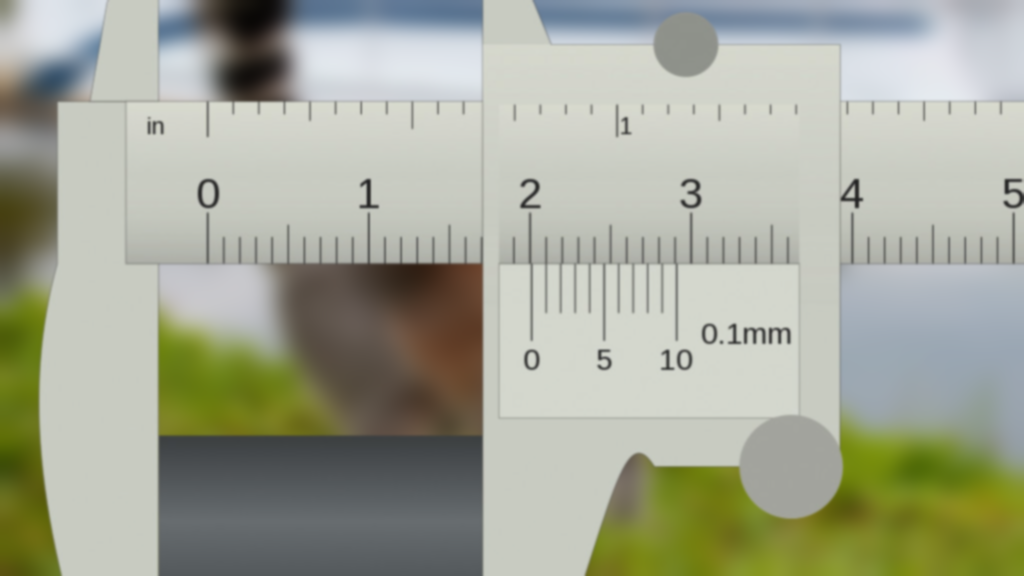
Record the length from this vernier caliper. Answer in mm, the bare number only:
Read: 20.1
